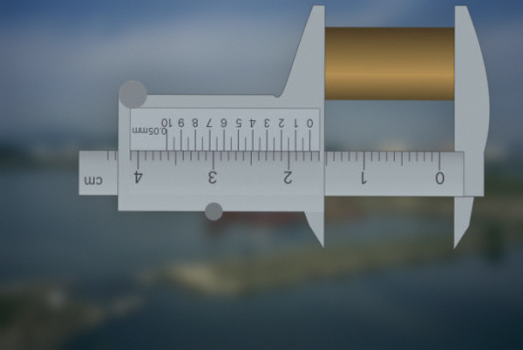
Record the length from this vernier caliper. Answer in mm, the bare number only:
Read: 17.2
